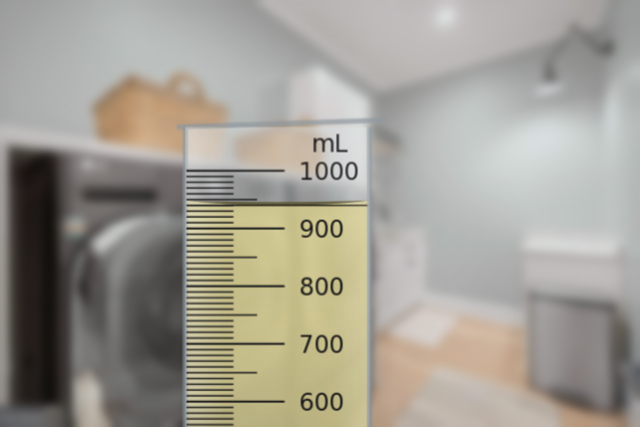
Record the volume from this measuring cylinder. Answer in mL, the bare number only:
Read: 940
